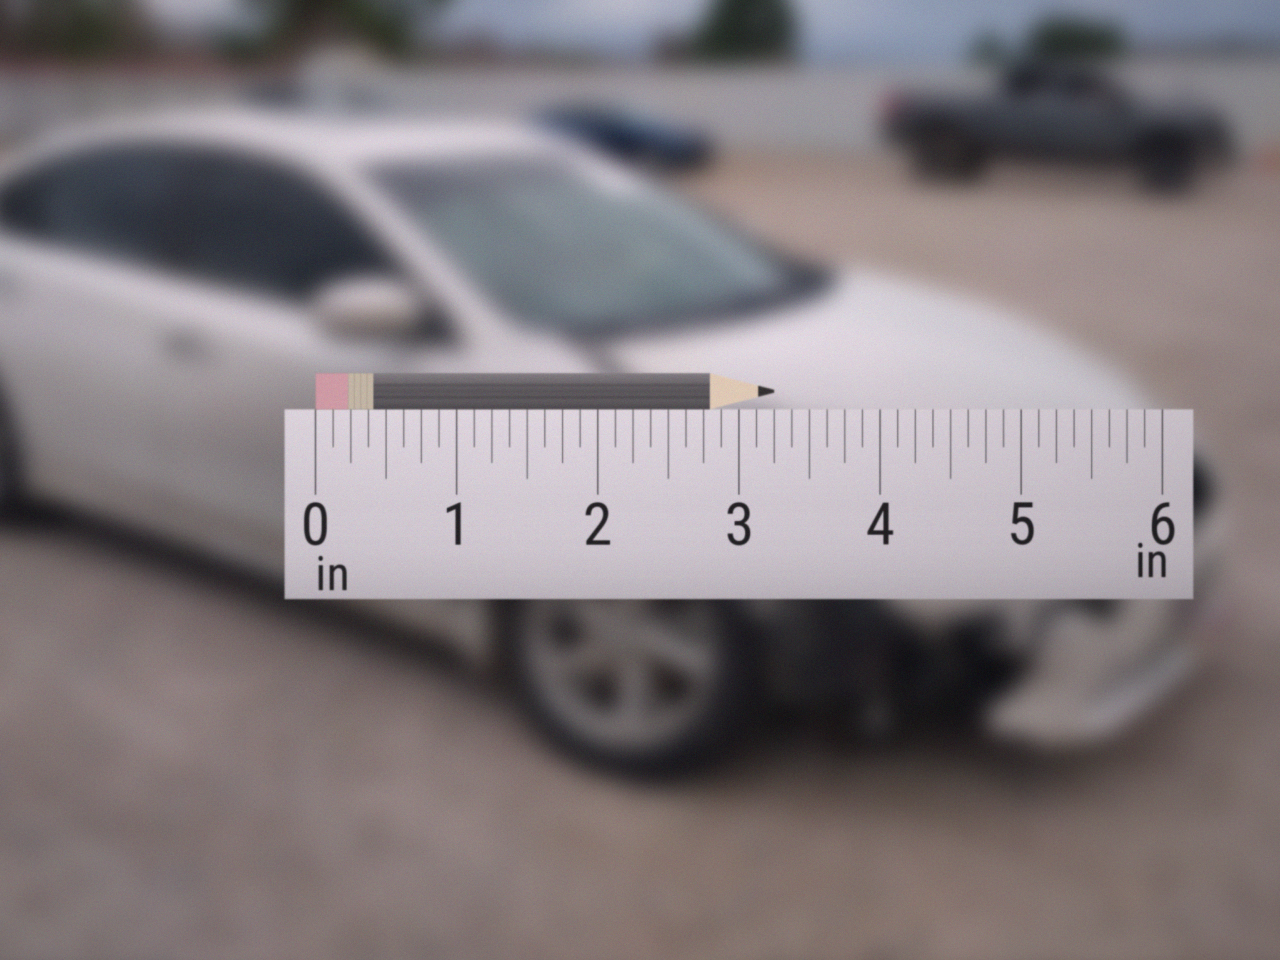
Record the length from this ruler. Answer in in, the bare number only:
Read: 3.25
